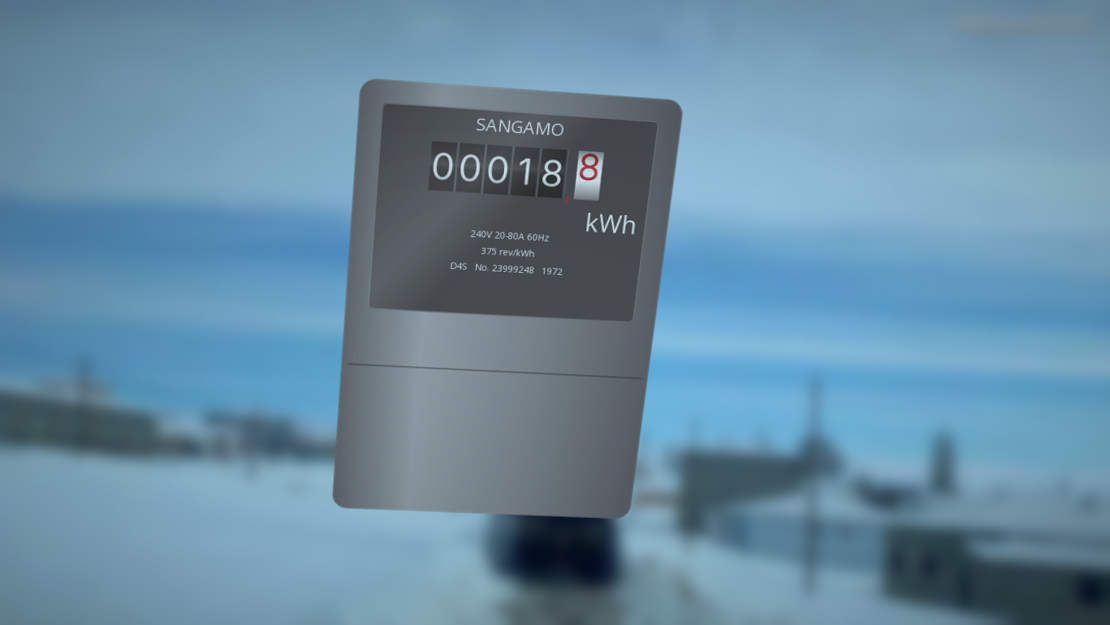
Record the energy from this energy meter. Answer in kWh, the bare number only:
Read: 18.8
